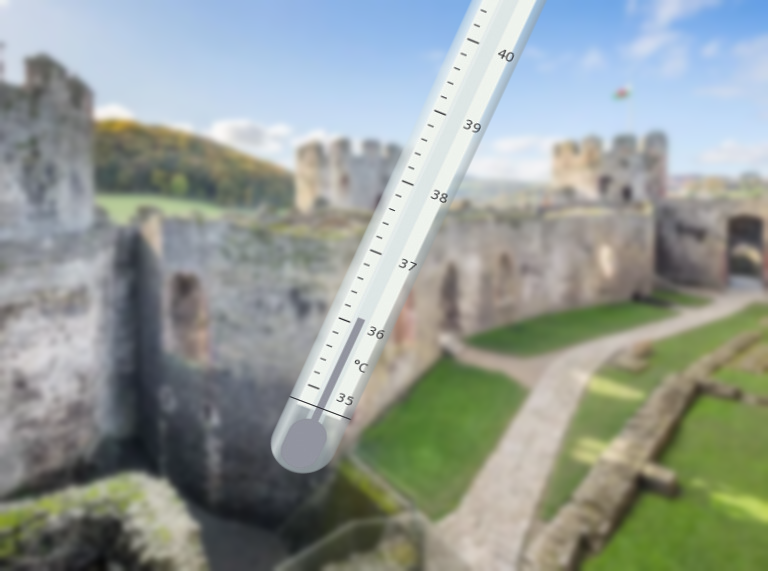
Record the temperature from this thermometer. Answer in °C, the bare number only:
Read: 36.1
